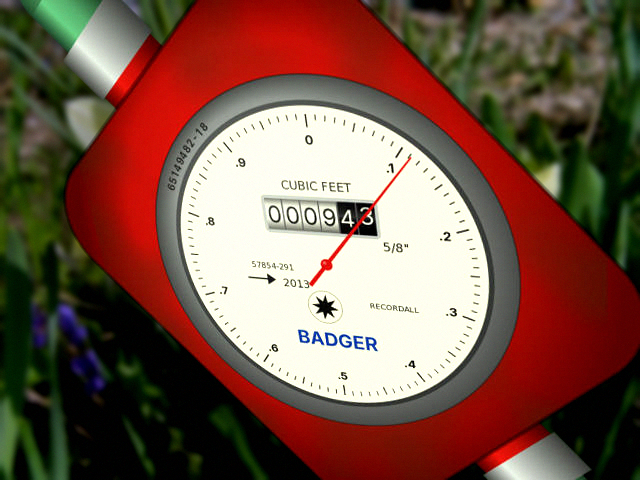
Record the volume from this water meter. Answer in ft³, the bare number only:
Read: 943.11
